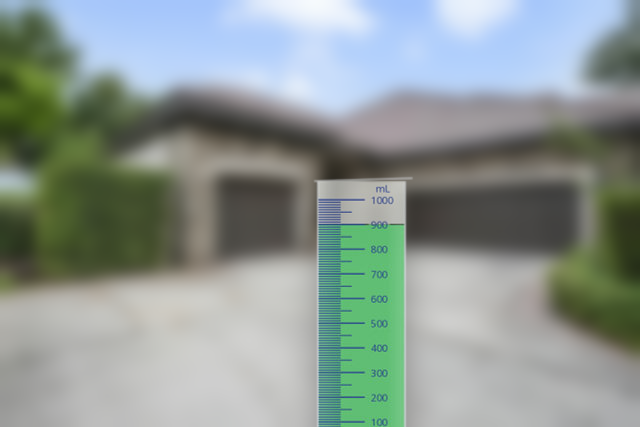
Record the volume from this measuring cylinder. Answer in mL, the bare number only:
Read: 900
